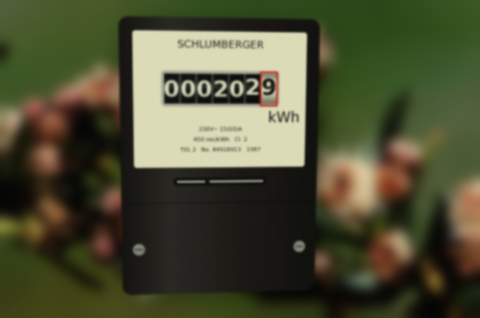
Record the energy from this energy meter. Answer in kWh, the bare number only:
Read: 202.9
